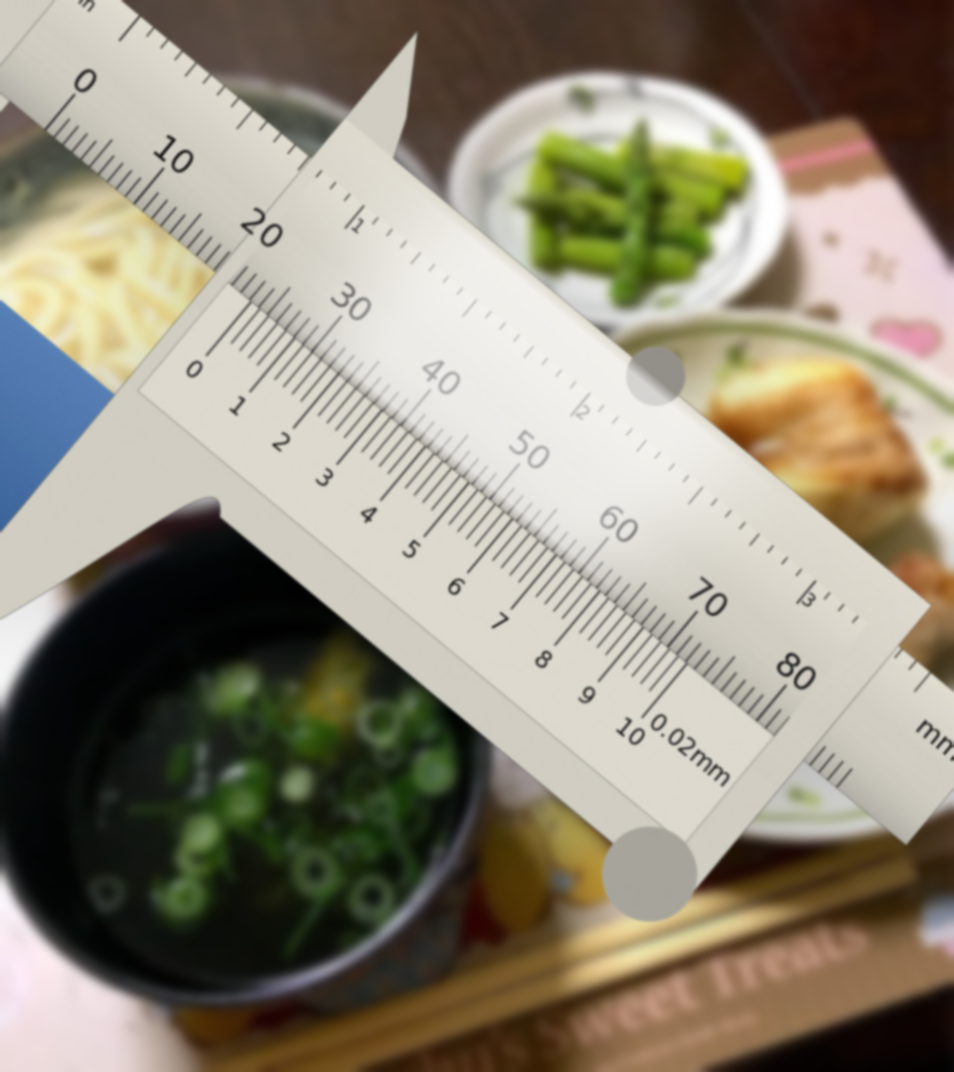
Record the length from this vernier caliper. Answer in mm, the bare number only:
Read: 23.2
